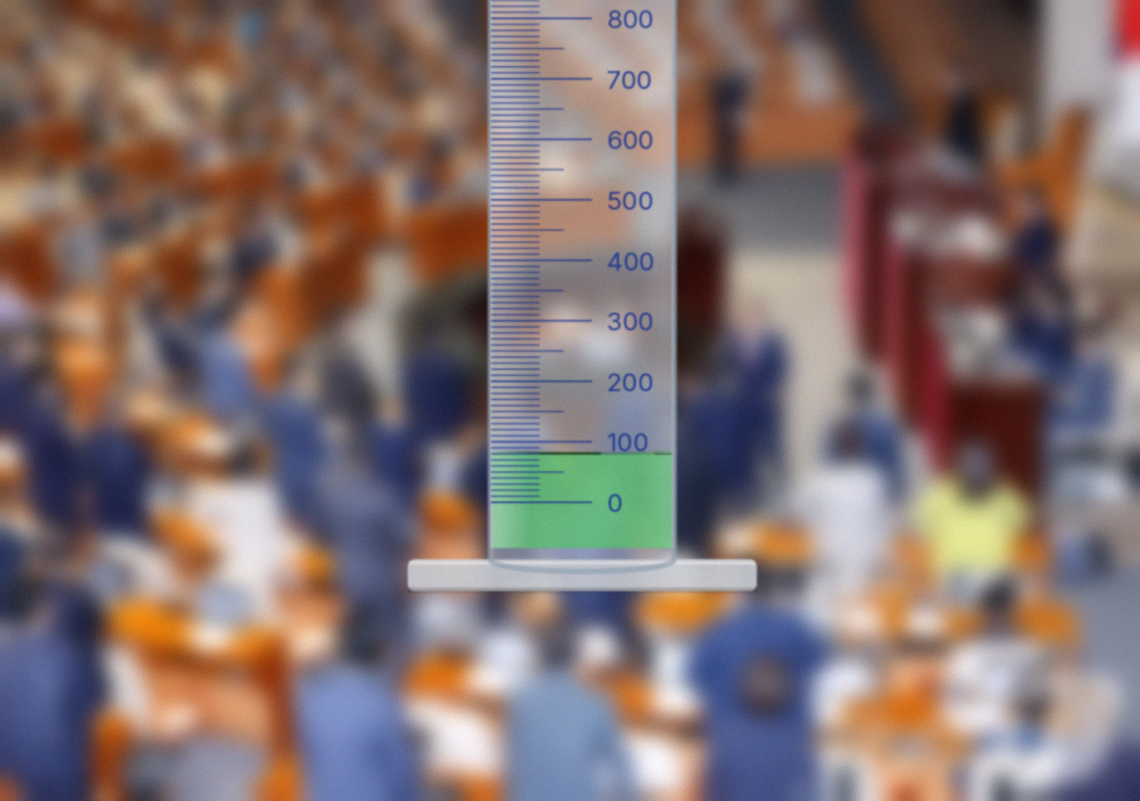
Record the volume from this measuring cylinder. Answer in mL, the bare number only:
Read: 80
